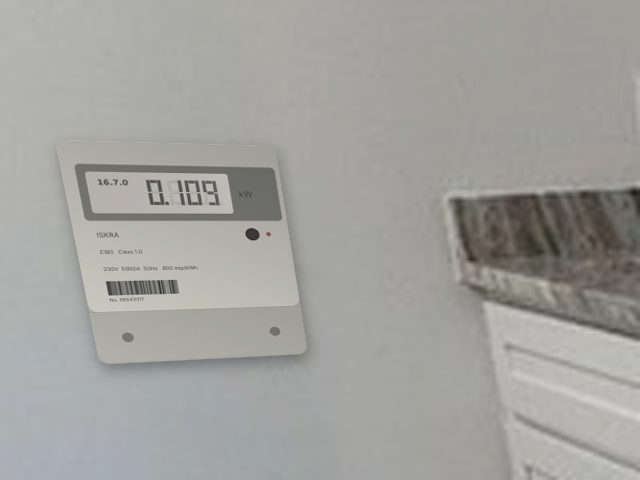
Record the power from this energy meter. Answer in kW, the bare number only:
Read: 0.109
